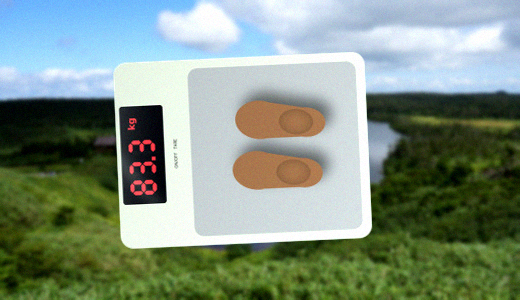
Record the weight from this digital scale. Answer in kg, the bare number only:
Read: 83.3
